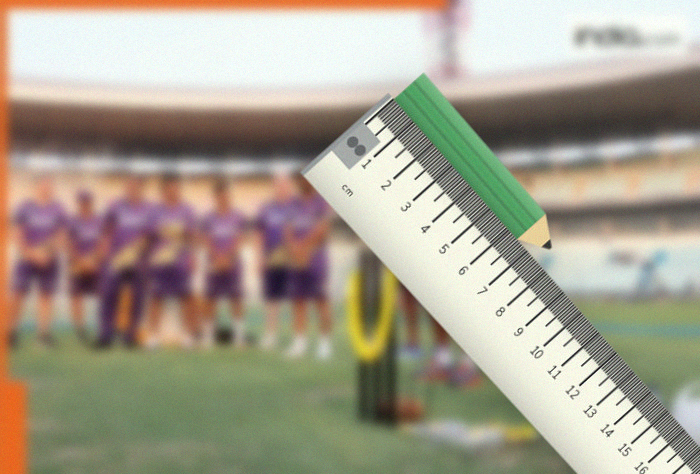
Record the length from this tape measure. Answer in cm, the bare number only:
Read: 7.5
